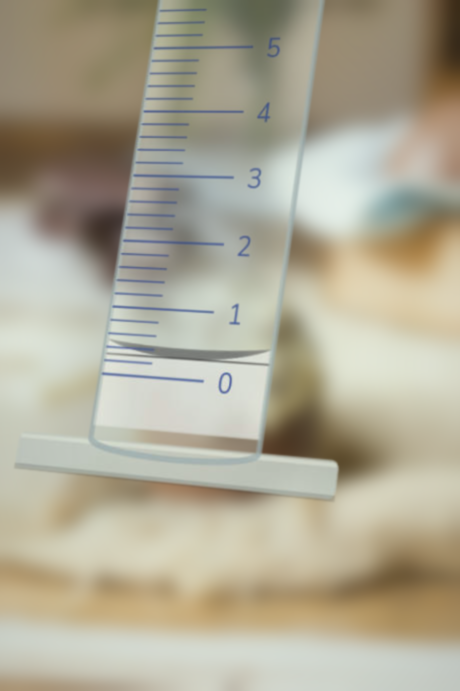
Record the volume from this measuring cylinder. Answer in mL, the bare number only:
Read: 0.3
